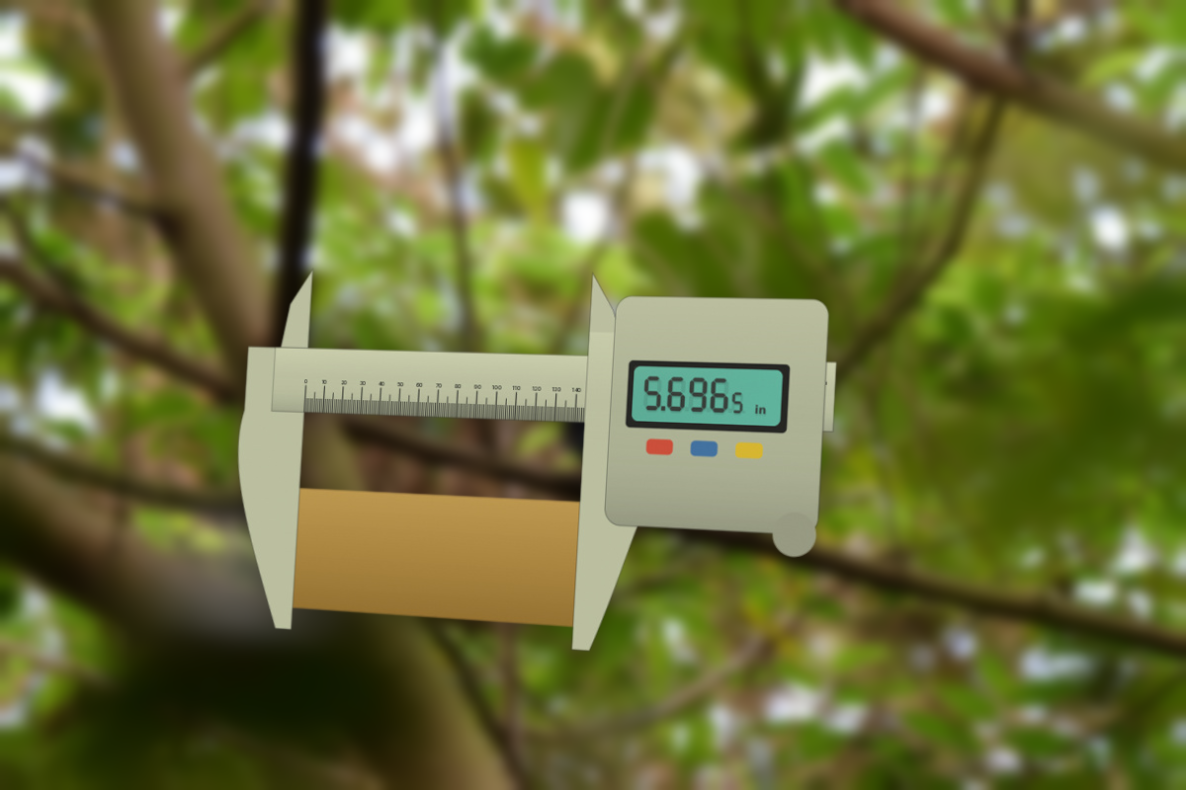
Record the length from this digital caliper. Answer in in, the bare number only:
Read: 5.6965
